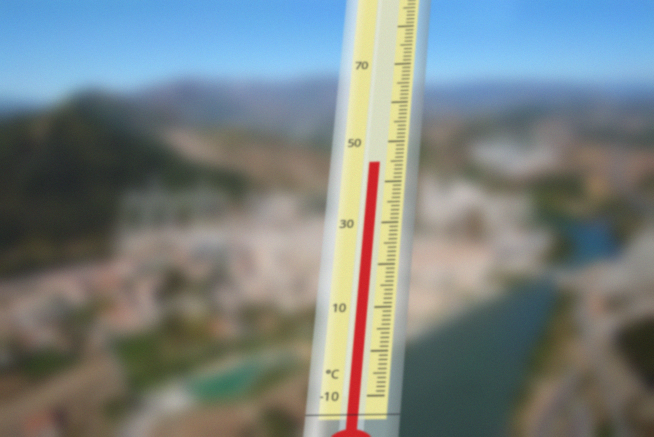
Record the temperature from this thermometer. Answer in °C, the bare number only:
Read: 45
